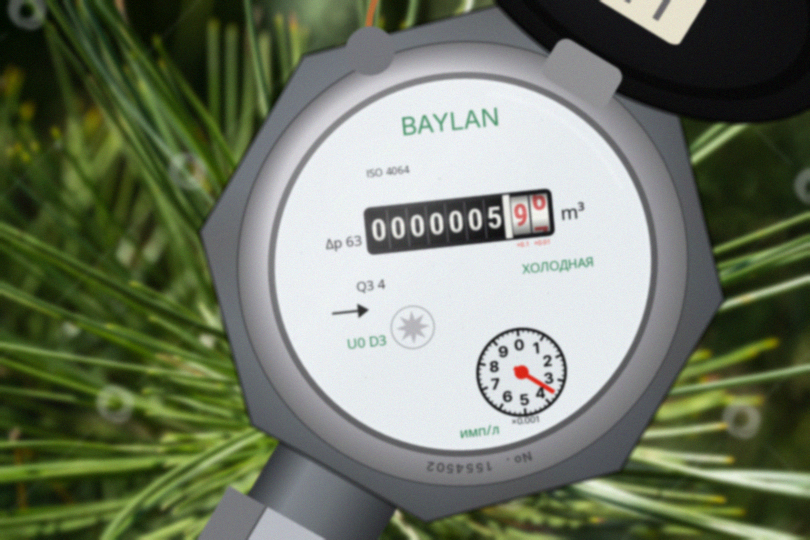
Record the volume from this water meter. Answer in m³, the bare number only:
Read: 5.963
